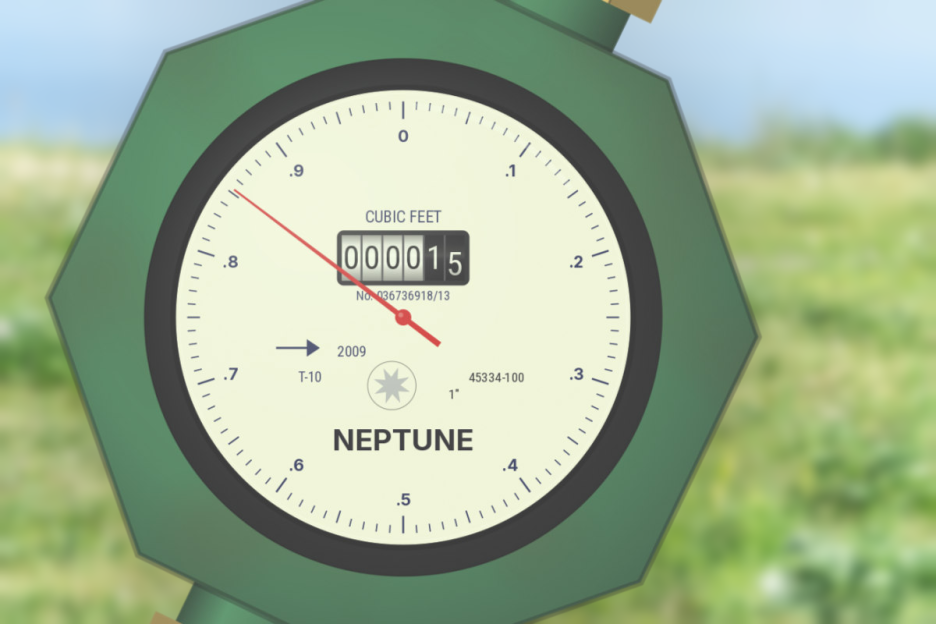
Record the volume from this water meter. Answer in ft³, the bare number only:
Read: 14.85
